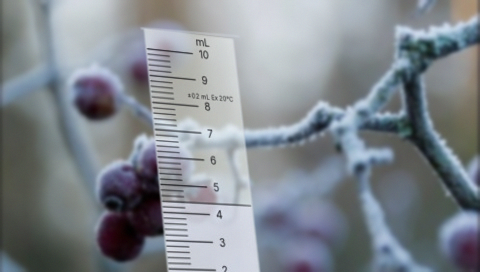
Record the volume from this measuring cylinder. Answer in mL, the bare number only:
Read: 4.4
